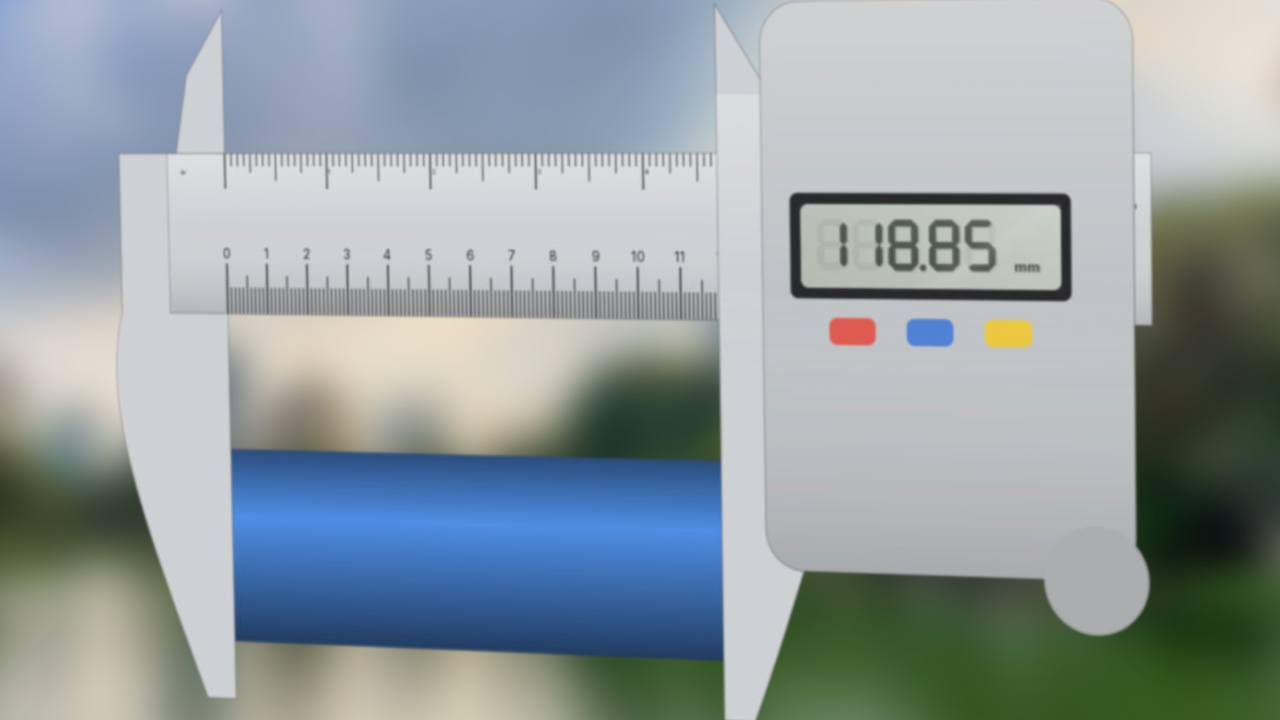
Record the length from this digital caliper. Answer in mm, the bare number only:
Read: 118.85
